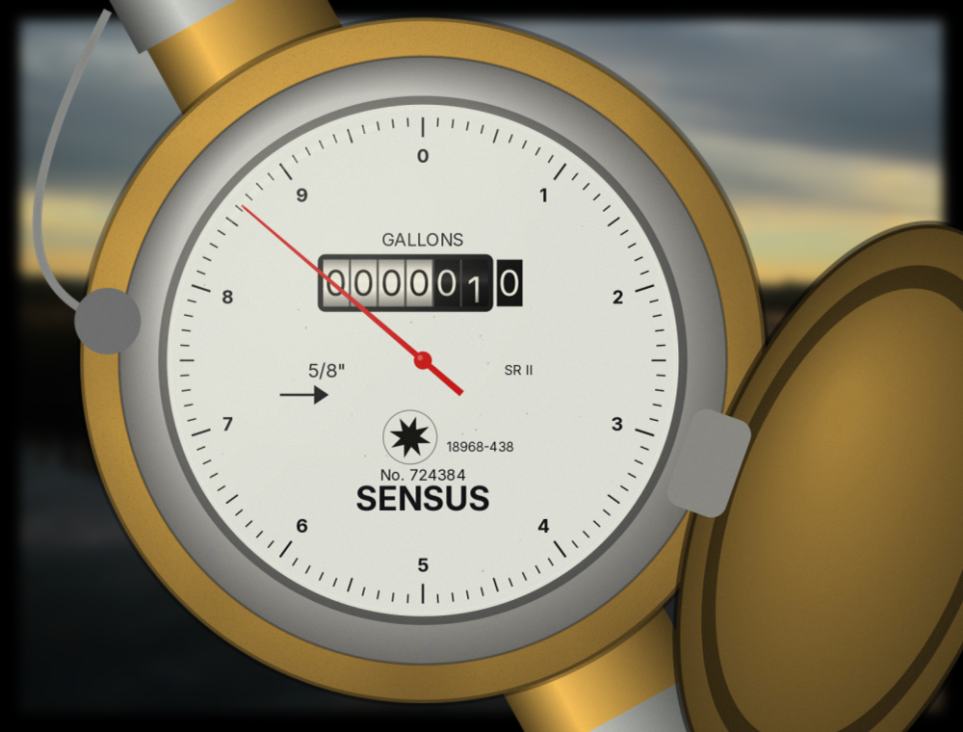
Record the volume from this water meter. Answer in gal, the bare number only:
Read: 8.6
